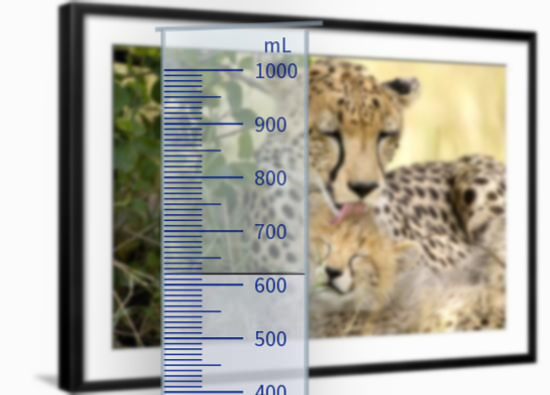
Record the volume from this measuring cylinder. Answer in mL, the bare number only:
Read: 620
